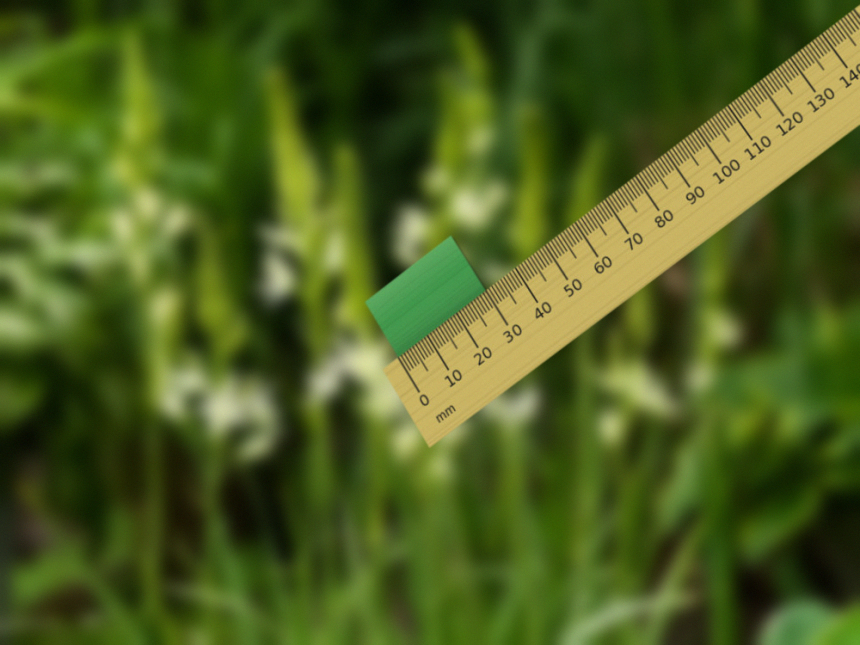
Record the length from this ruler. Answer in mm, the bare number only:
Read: 30
